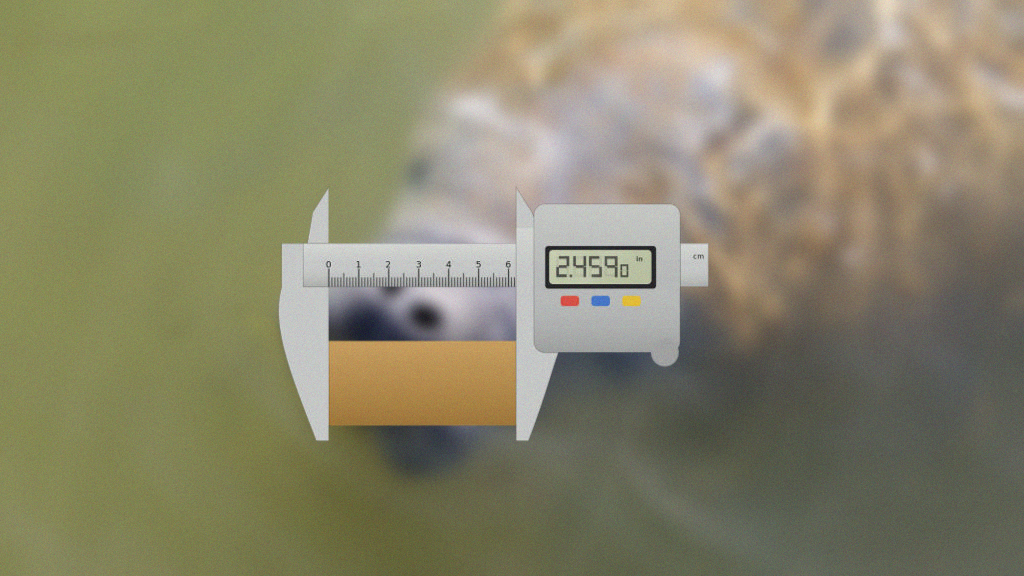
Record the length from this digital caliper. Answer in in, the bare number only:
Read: 2.4590
